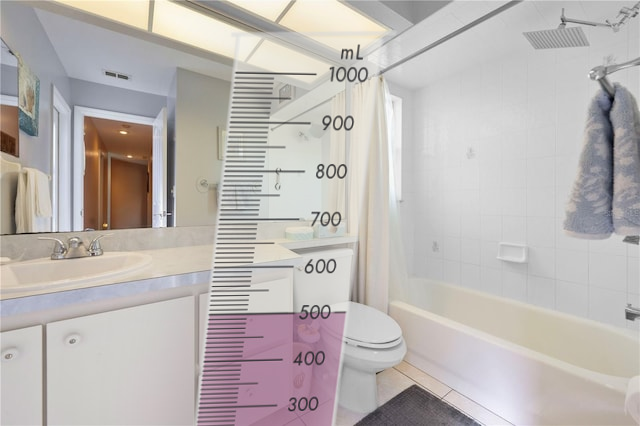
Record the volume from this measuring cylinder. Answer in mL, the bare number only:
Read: 500
